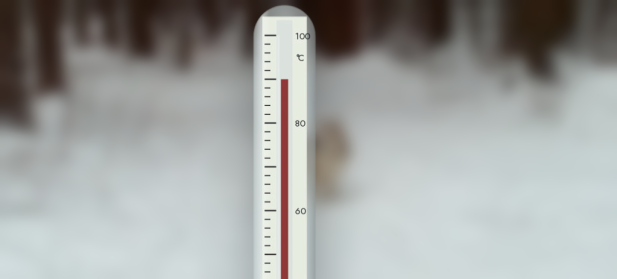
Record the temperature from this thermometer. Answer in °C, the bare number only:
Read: 90
